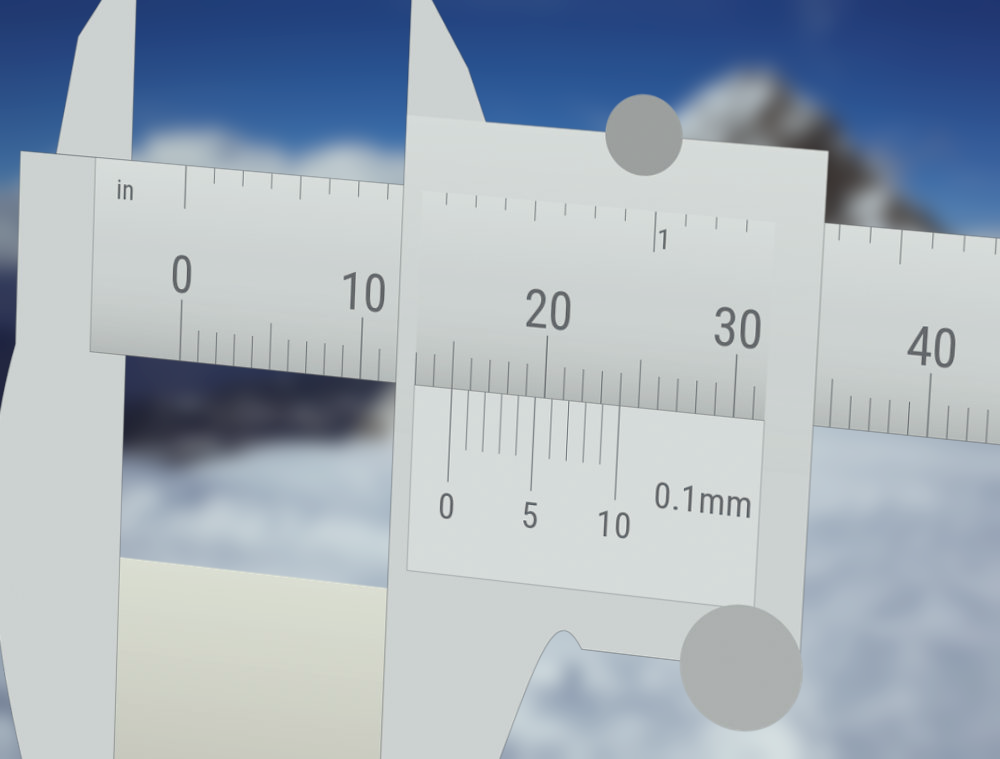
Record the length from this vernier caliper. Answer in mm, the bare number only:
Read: 15.0
